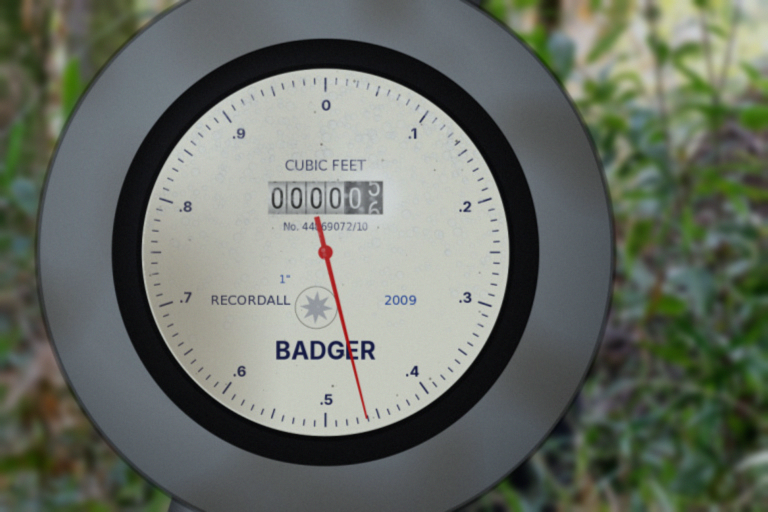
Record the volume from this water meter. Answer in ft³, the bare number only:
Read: 5.46
